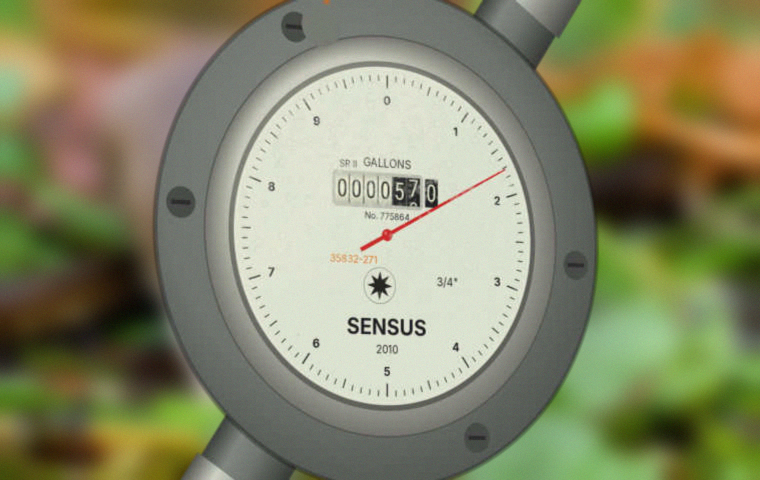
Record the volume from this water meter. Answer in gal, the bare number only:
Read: 571.7
